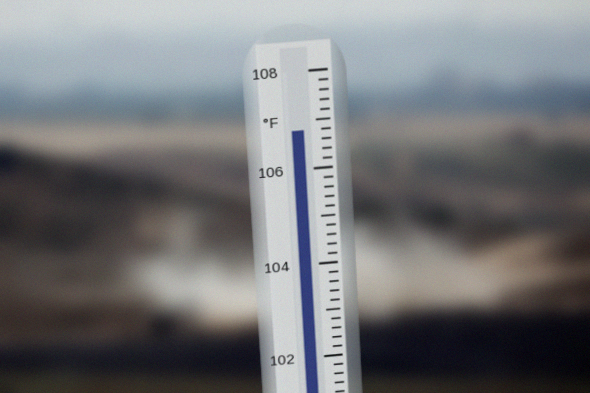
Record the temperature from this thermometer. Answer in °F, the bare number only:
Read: 106.8
